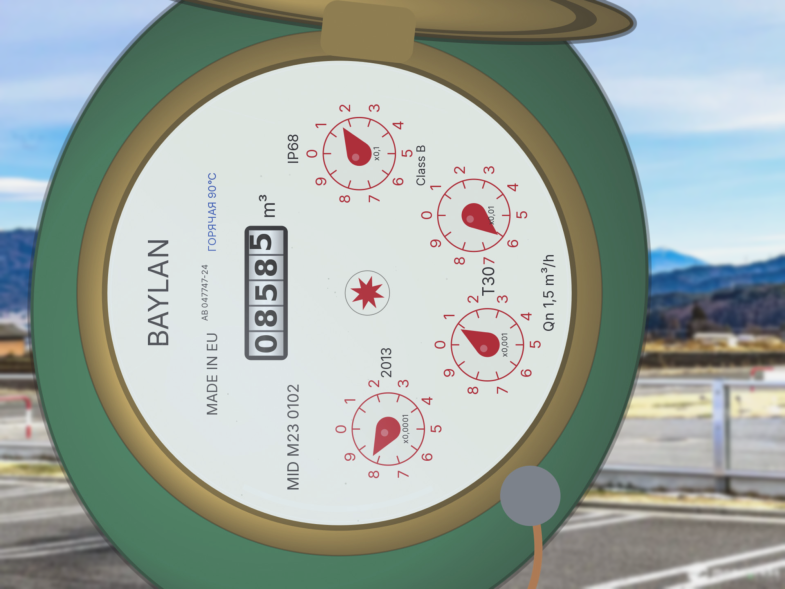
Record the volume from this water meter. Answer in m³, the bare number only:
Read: 8585.1608
